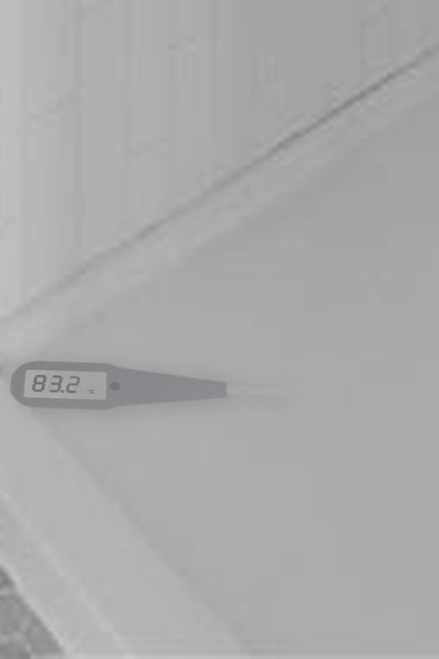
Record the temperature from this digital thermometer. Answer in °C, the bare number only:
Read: 83.2
